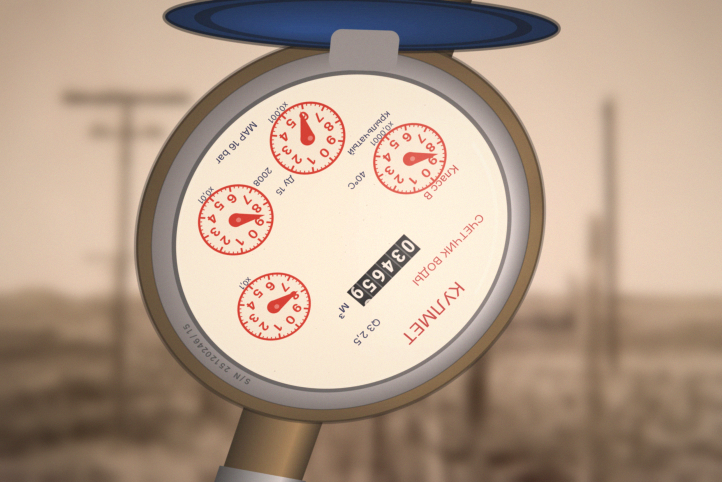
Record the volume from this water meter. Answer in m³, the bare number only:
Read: 34658.7858
